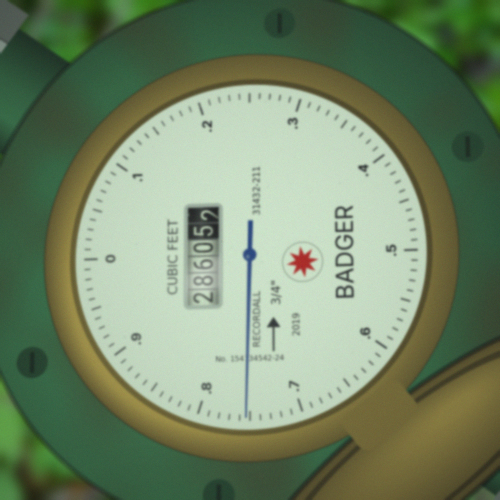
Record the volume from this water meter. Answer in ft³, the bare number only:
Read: 286051.75
